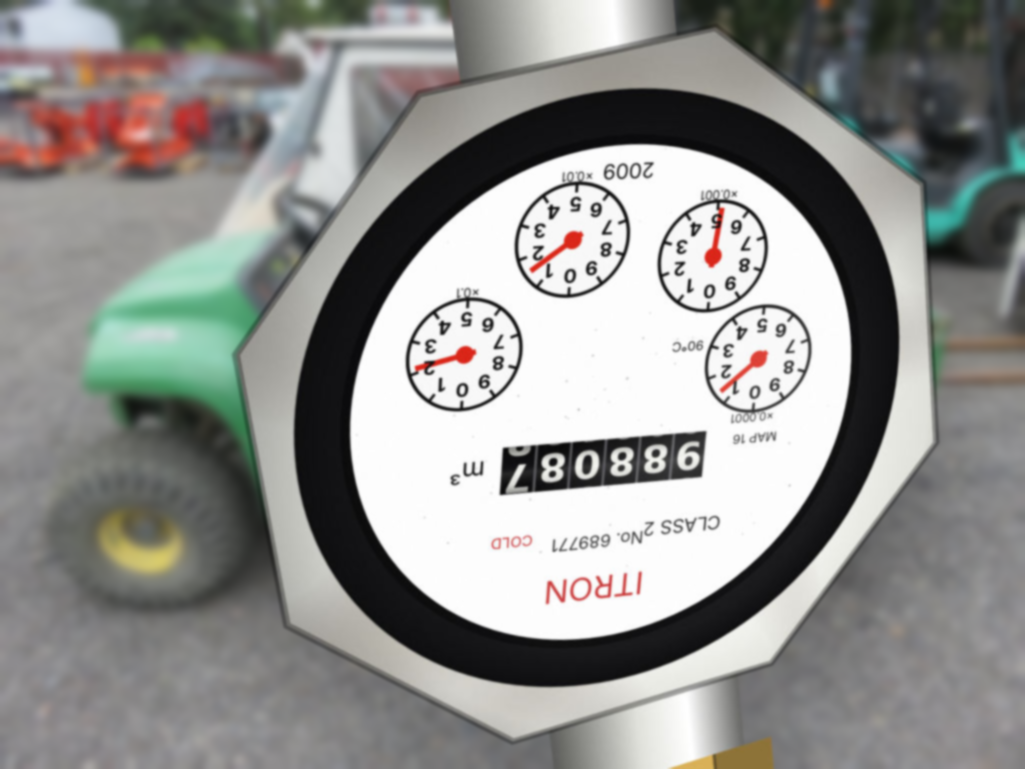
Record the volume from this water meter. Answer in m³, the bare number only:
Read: 988087.2151
